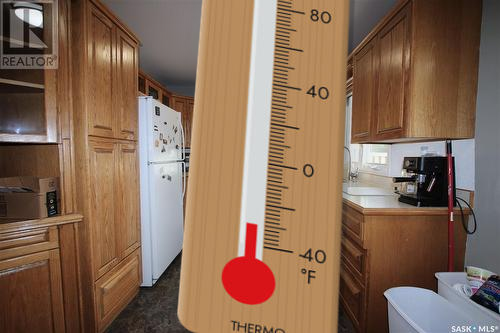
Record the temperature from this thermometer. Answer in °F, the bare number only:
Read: -30
